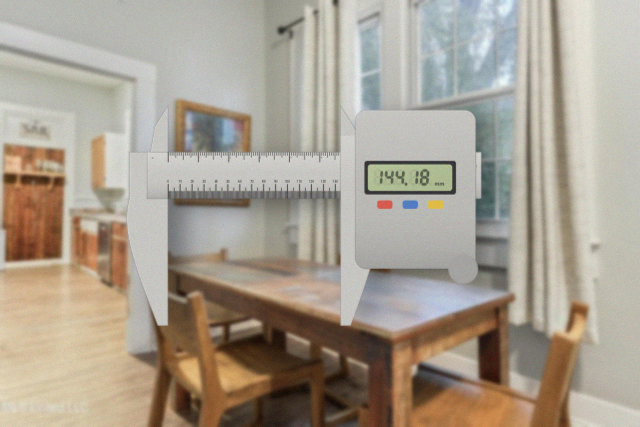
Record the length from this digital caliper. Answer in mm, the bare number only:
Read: 144.18
